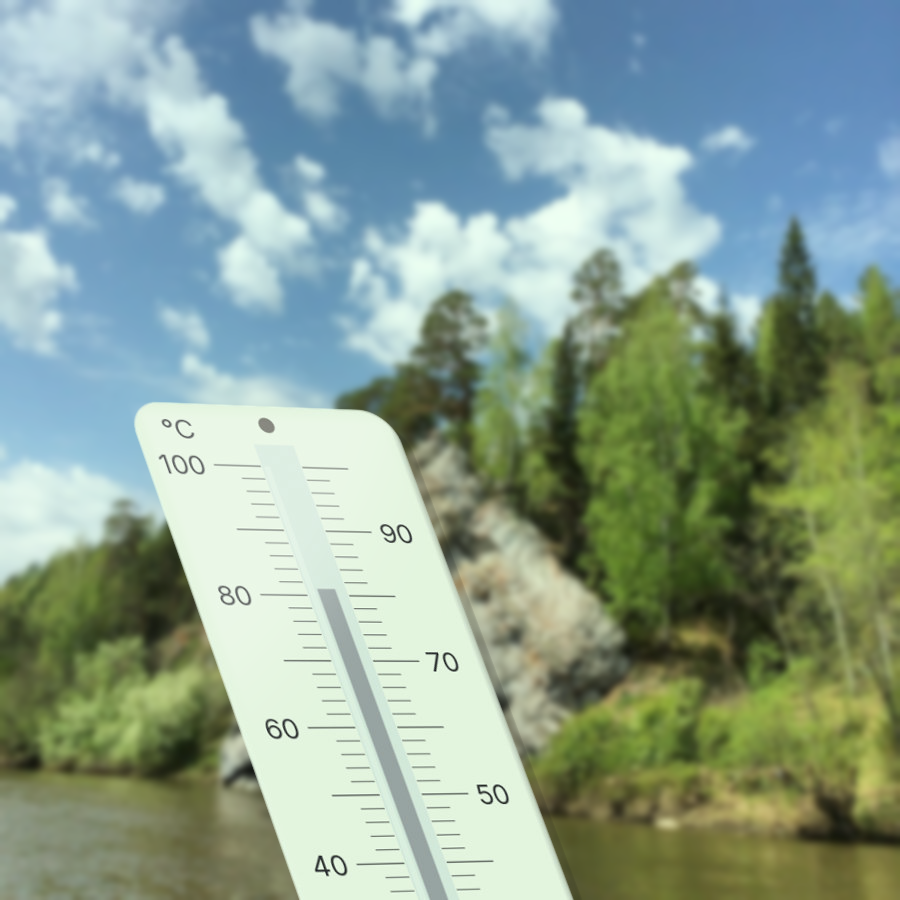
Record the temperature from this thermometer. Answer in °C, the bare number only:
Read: 81
